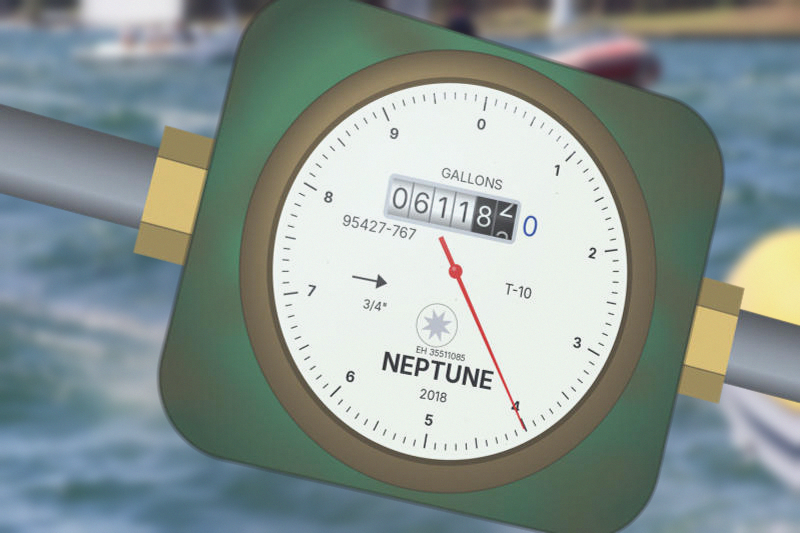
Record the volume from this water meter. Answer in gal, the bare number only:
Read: 611824.0
